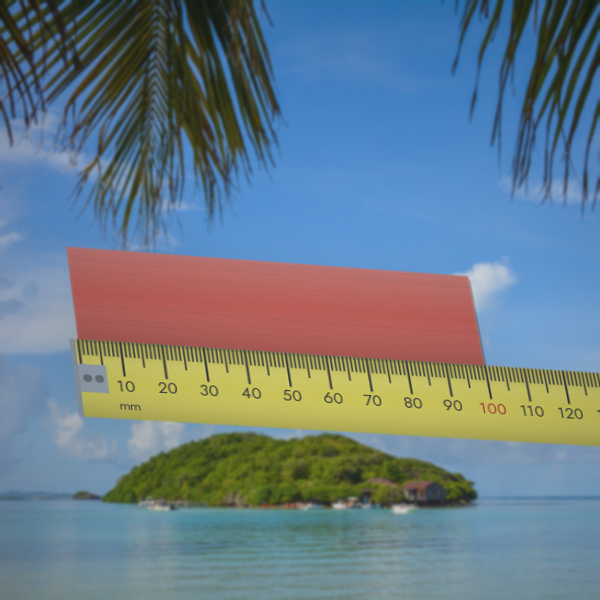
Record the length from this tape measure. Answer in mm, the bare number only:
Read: 100
